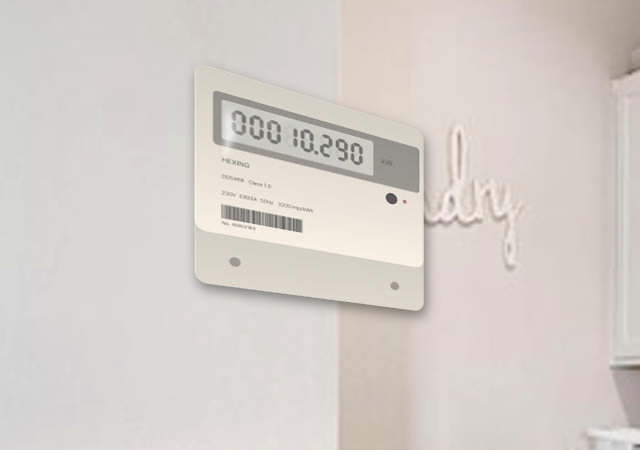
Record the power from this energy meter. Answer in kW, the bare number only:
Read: 10.290
